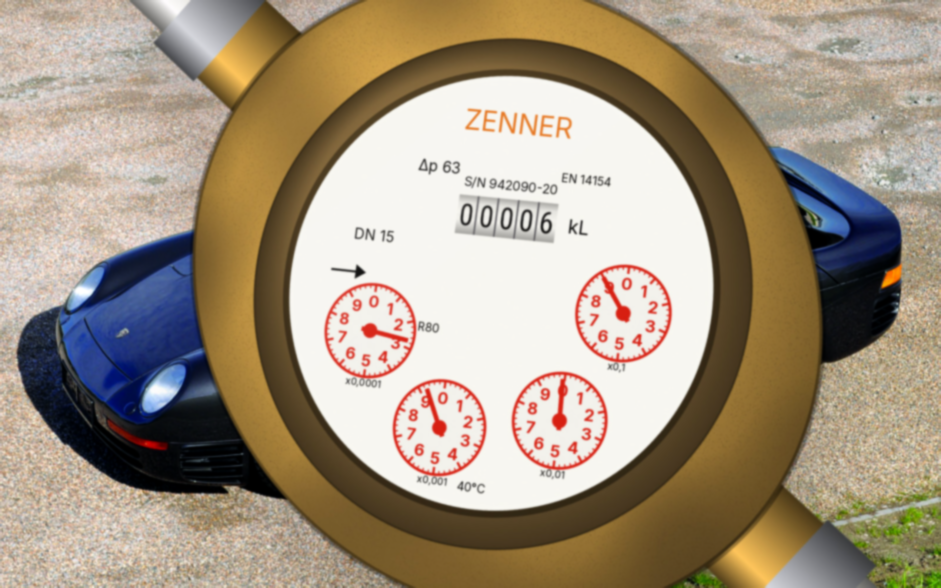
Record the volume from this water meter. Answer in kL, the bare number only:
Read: 6.8992
